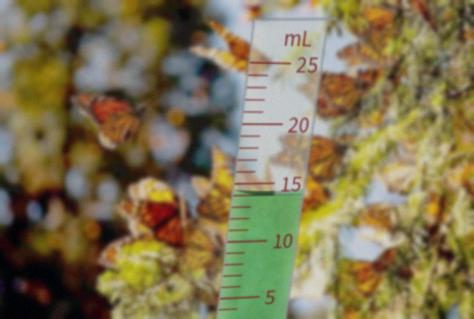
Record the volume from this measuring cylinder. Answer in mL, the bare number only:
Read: 14
